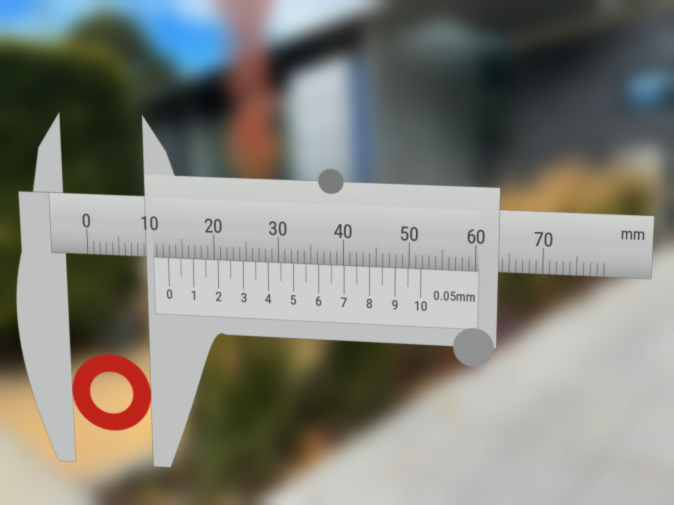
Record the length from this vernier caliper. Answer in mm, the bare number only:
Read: 12.8
